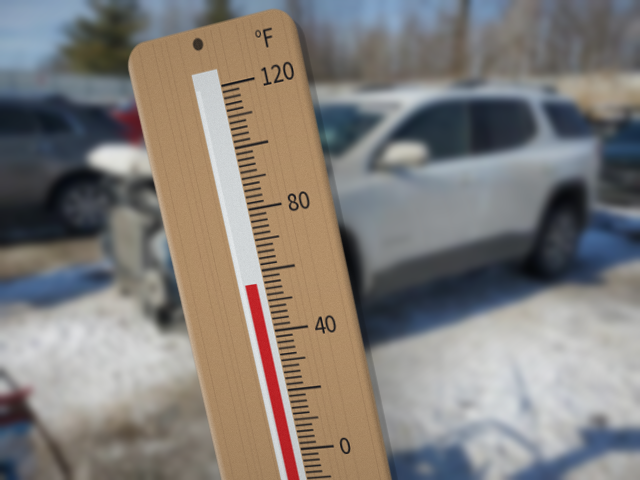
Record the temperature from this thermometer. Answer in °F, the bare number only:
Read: 56
